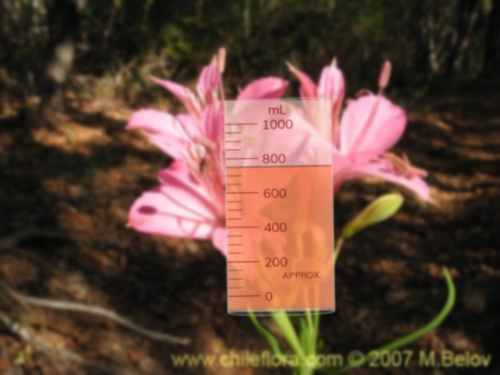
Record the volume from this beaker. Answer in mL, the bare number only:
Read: 750
